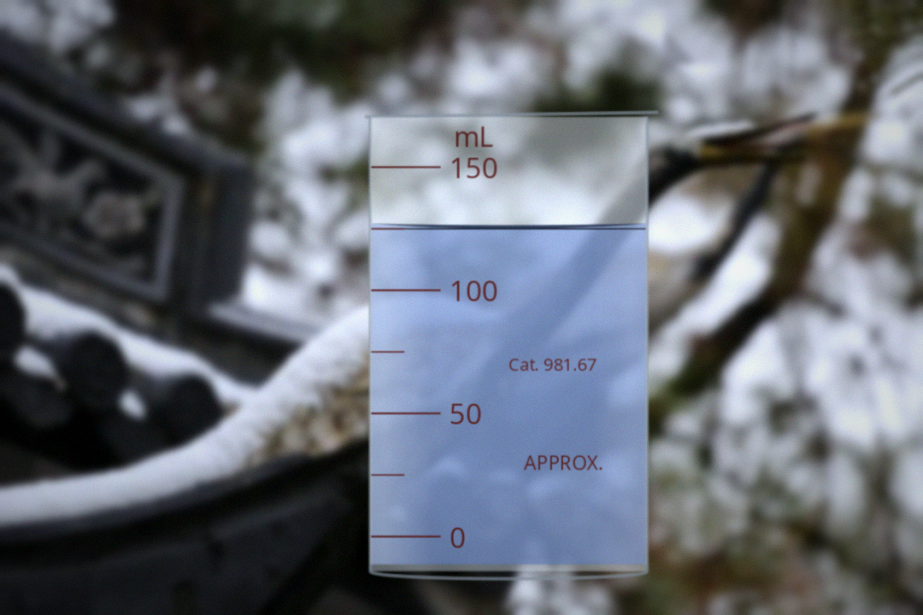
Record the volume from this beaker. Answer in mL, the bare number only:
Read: 125
